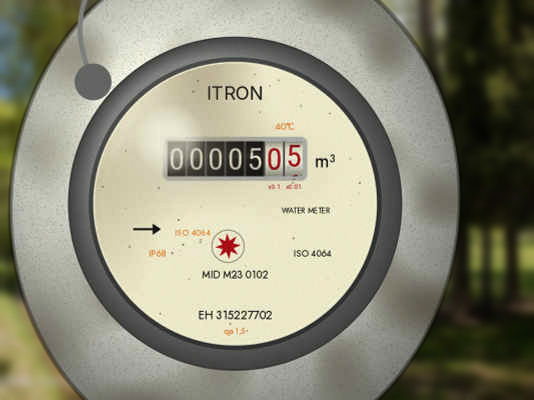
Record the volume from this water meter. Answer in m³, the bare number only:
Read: 5.05
